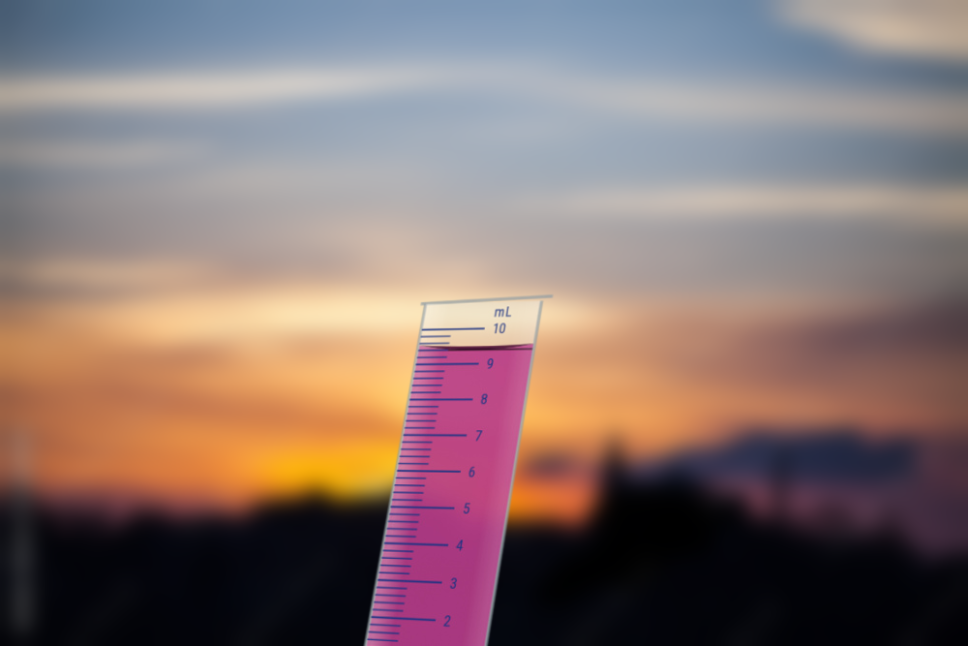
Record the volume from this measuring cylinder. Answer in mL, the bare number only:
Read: 9.4
